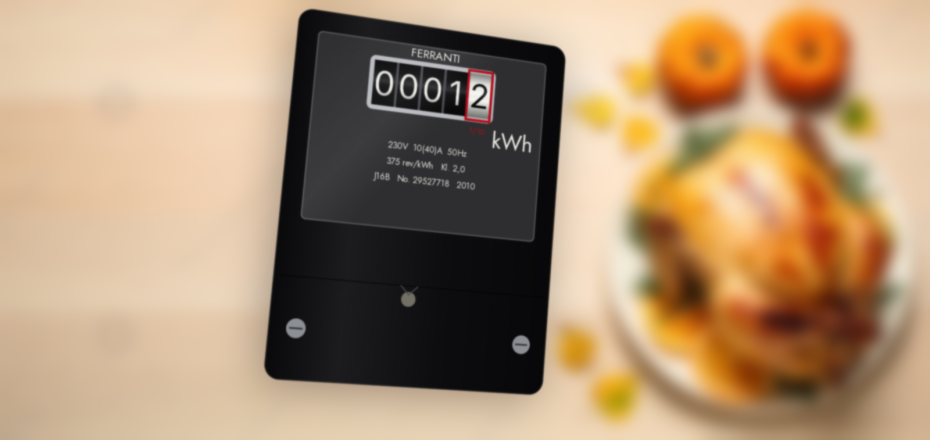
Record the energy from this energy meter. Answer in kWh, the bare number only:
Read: 1.2
